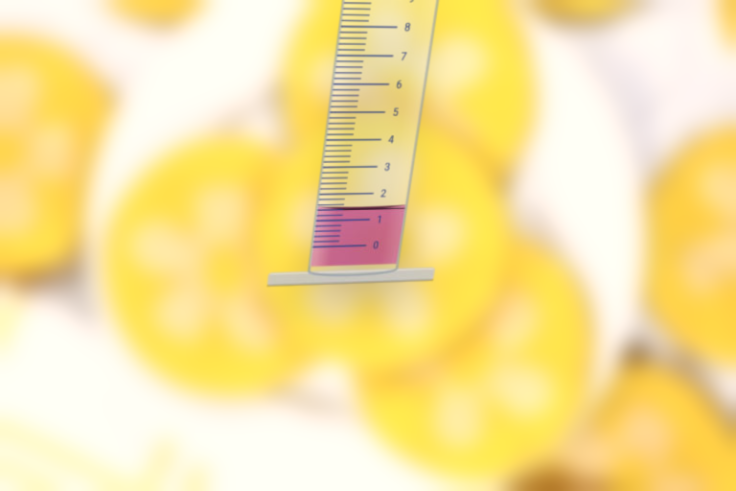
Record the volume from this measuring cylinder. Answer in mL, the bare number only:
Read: 1.4
